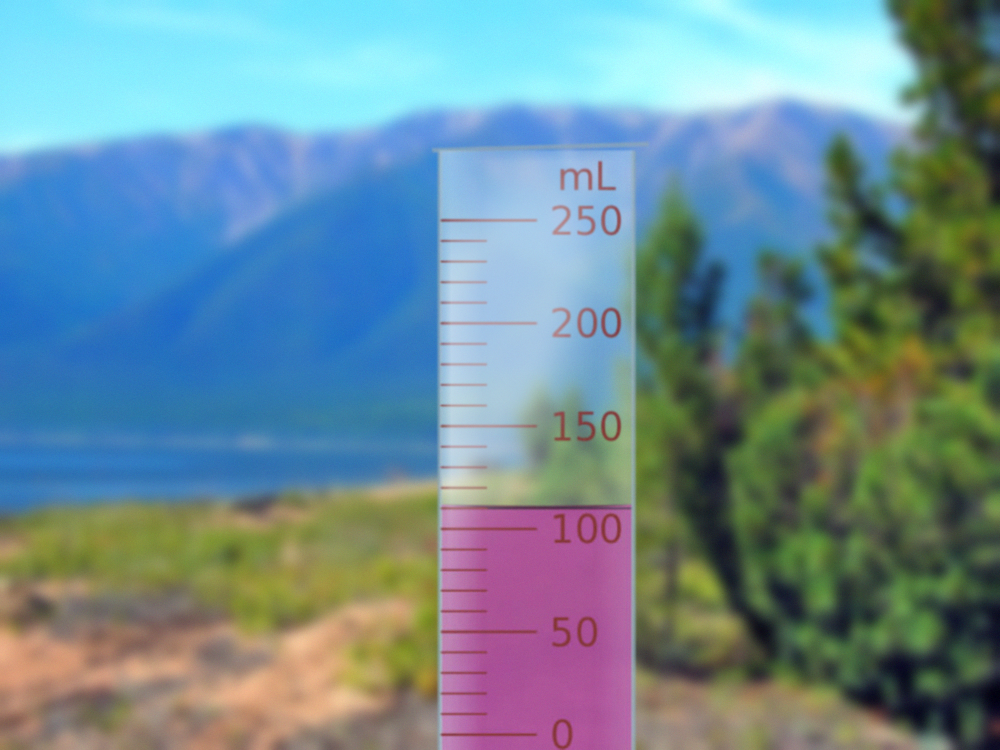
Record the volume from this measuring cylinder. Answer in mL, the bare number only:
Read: 110
